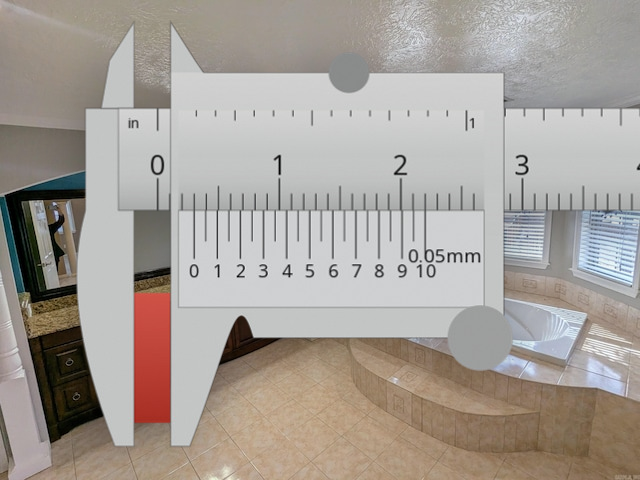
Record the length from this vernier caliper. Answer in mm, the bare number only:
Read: 3.0
